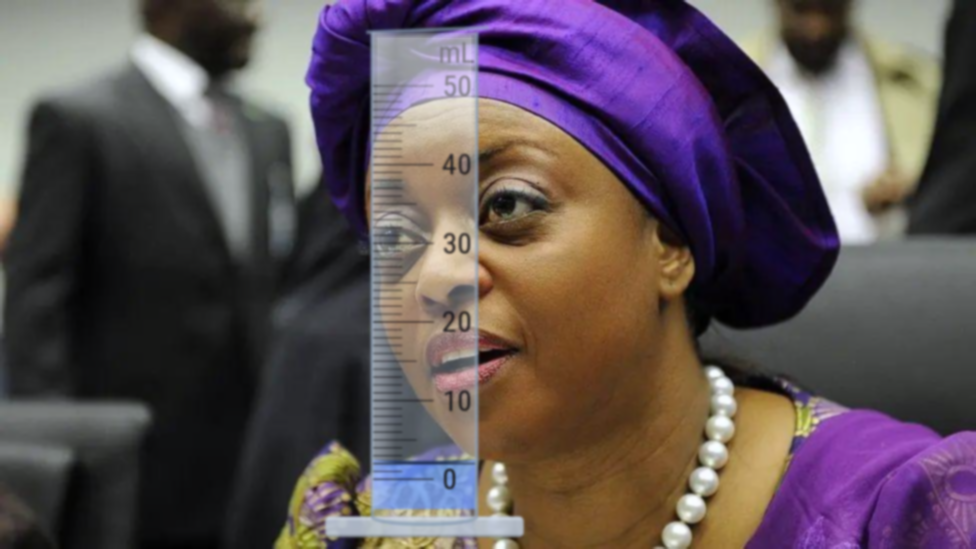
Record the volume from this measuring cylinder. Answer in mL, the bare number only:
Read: 2
